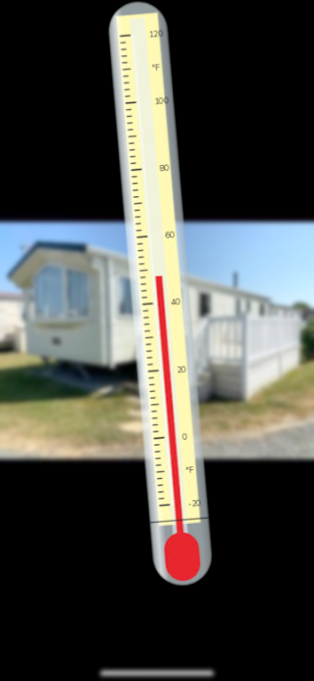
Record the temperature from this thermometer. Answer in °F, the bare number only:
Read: 48
